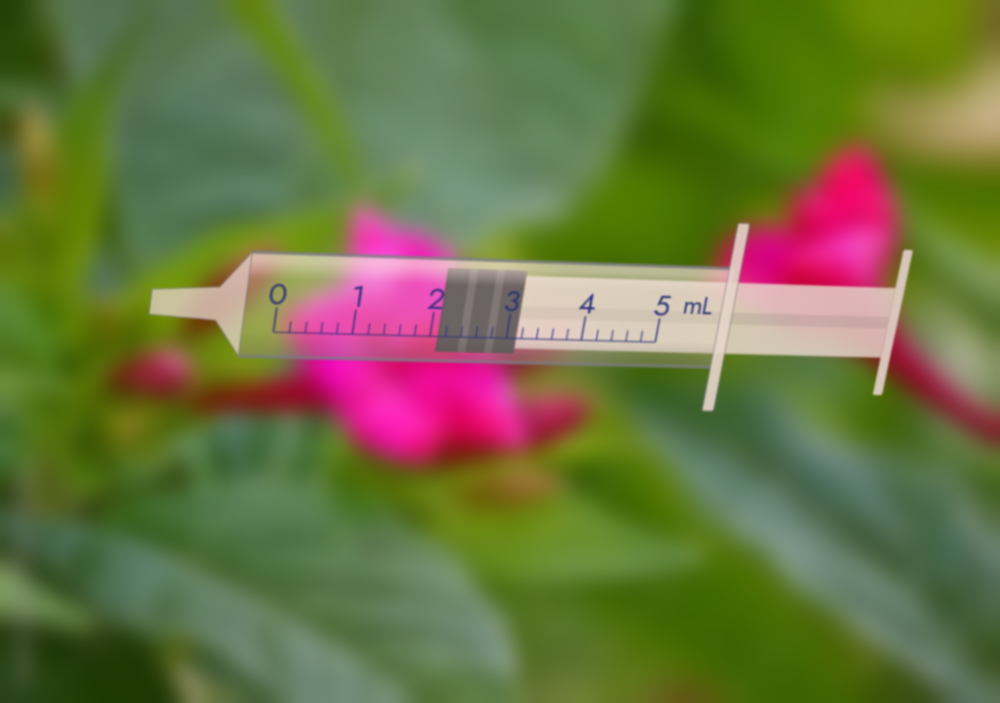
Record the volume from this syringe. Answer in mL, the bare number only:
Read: 2.1
